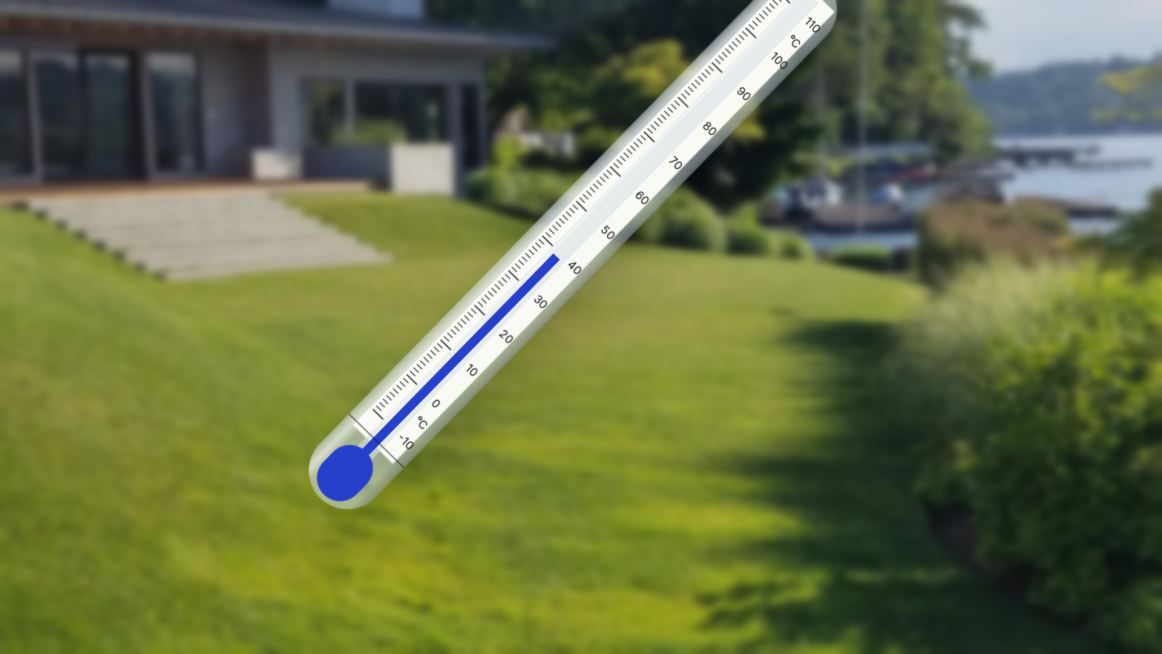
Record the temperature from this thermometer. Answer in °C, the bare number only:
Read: 39
